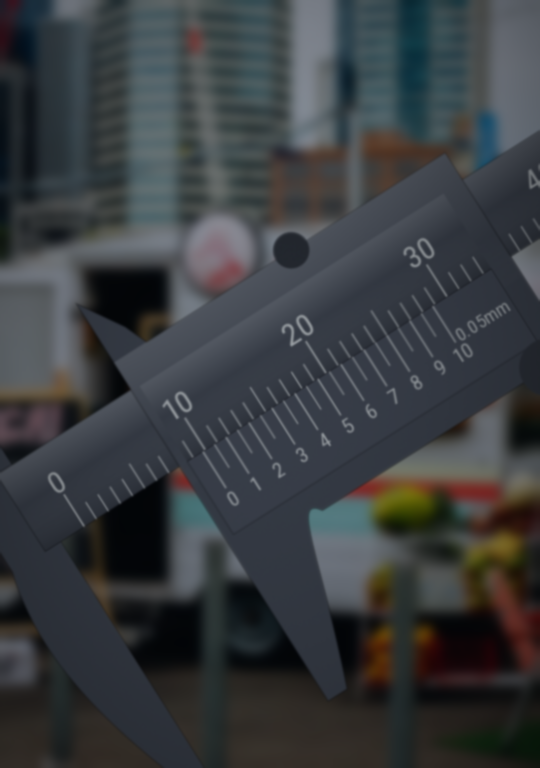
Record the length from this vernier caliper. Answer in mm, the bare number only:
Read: 9.8
